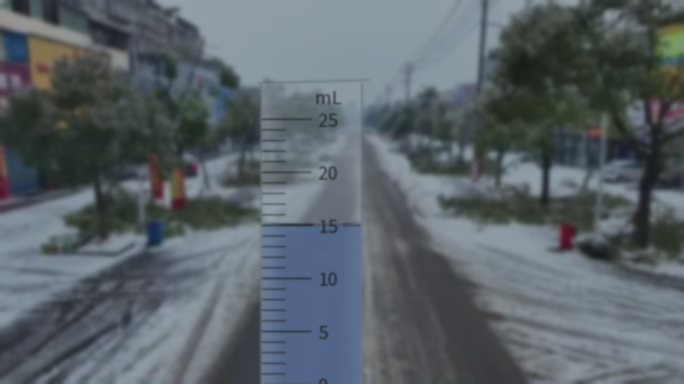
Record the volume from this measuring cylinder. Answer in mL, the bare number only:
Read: 15
